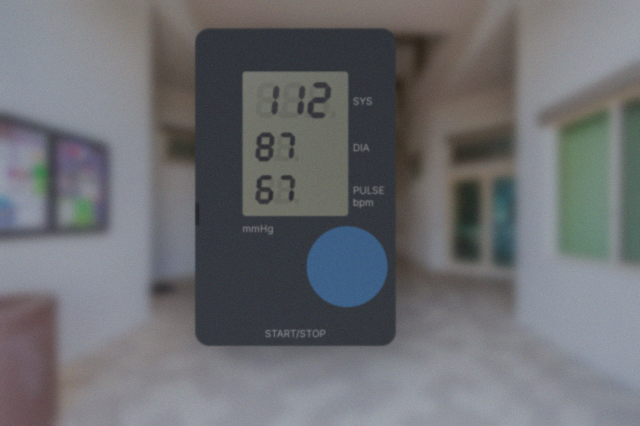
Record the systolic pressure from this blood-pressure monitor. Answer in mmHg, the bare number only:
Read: 112
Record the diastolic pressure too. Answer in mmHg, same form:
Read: 87
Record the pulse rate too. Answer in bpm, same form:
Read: 67
